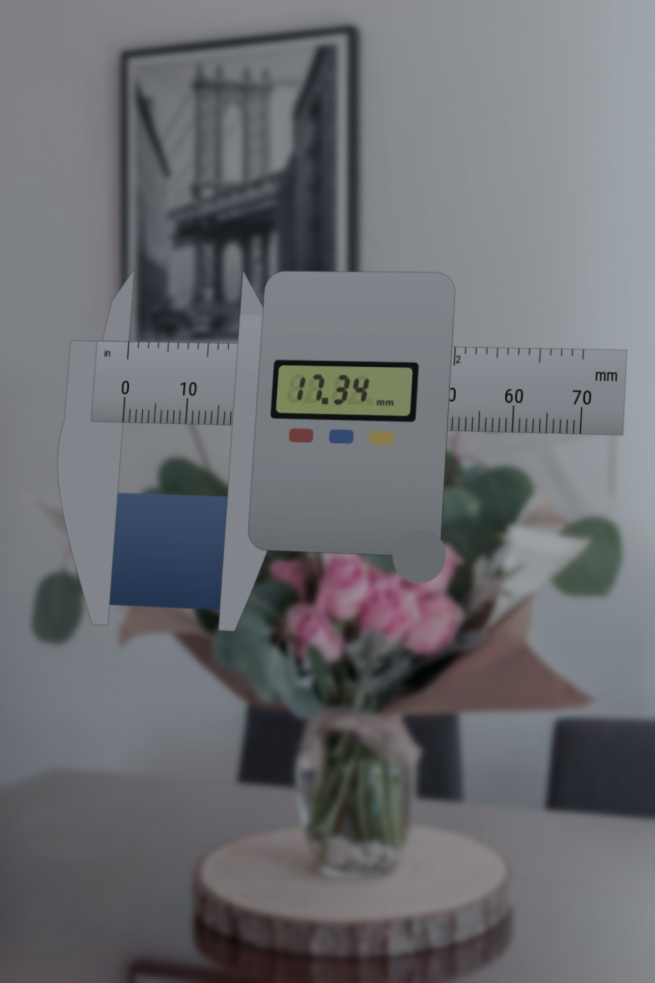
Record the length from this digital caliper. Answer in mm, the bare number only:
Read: 17.34
